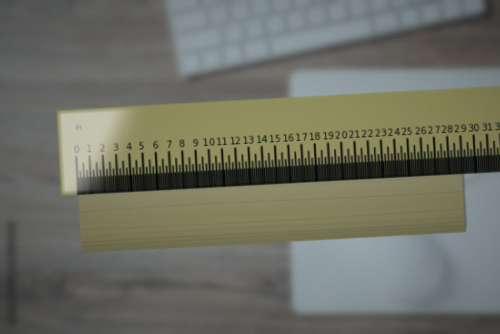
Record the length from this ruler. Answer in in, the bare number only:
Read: 29
